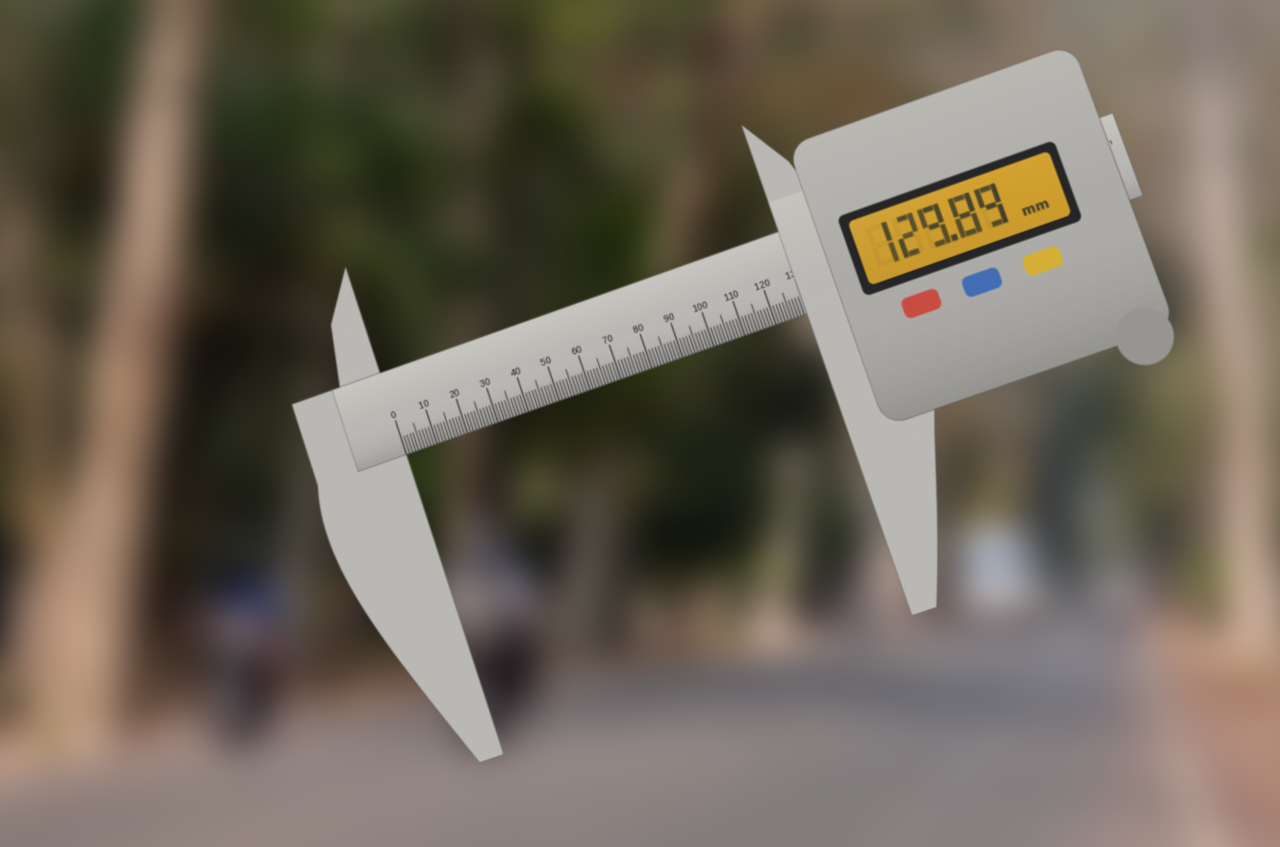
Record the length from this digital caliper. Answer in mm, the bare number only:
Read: 129.89
